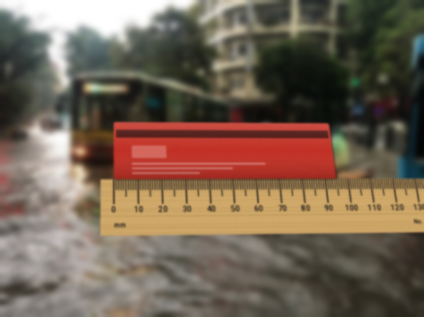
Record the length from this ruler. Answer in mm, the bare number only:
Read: 95
